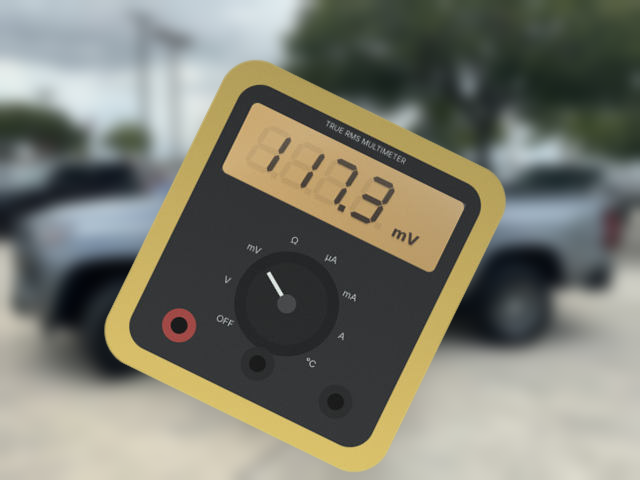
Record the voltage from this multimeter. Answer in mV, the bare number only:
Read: 117.3
